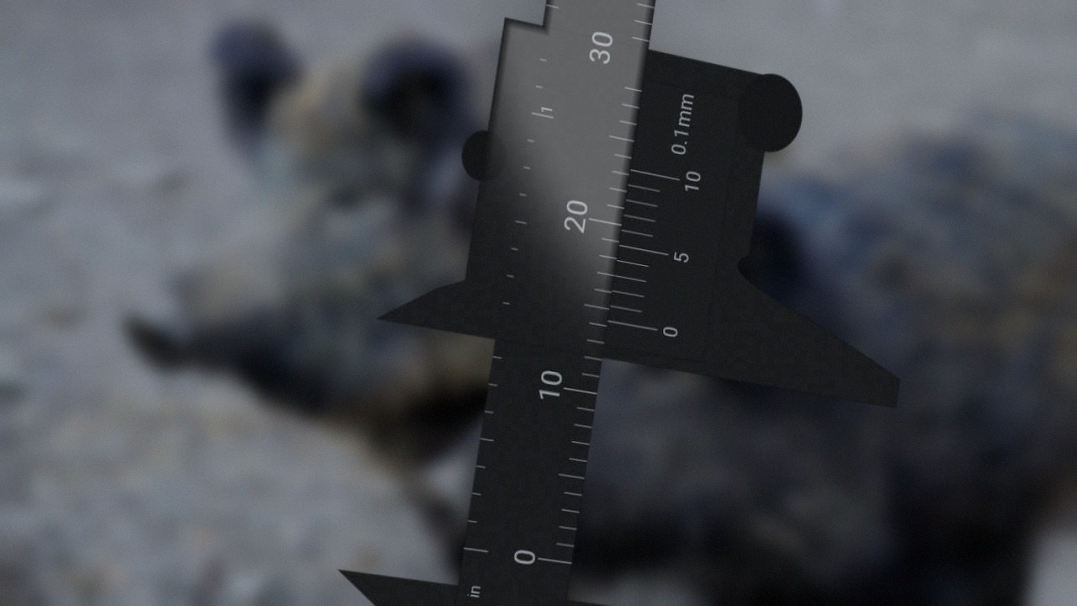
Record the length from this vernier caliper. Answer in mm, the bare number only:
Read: 14.3
